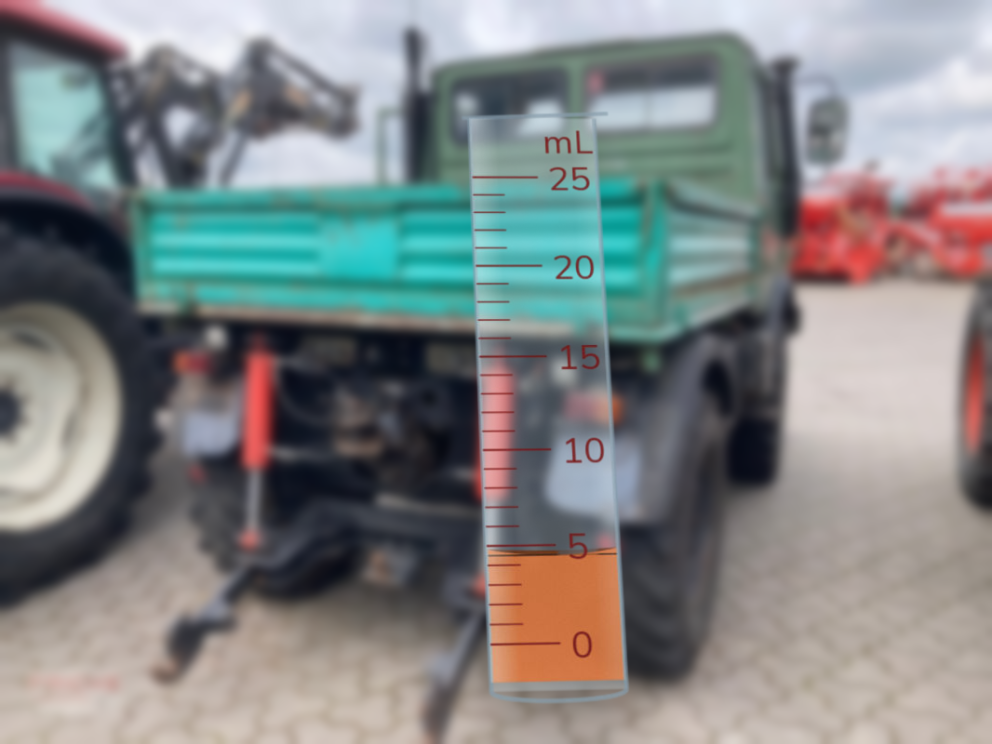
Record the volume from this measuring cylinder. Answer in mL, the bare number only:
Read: 4.5
